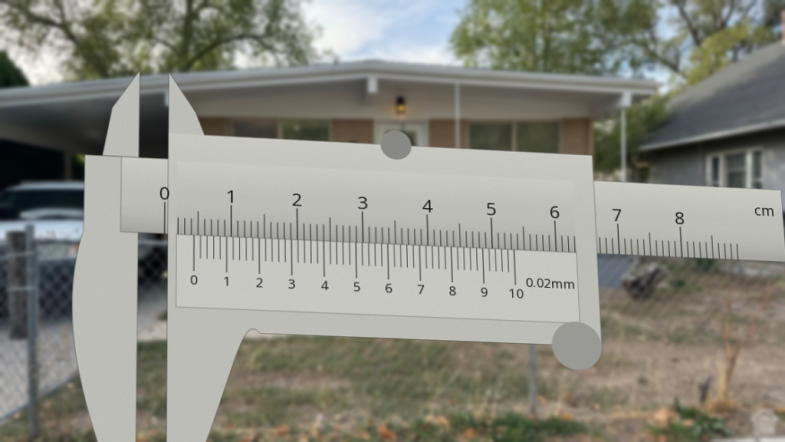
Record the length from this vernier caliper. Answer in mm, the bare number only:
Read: 4.4
